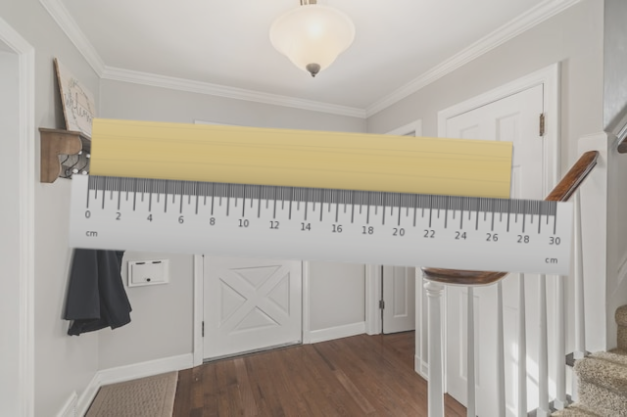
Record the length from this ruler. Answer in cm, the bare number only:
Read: 27
